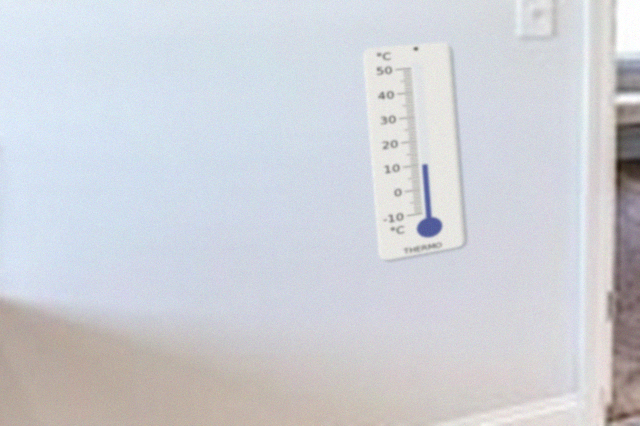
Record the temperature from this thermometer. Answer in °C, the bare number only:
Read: 10
